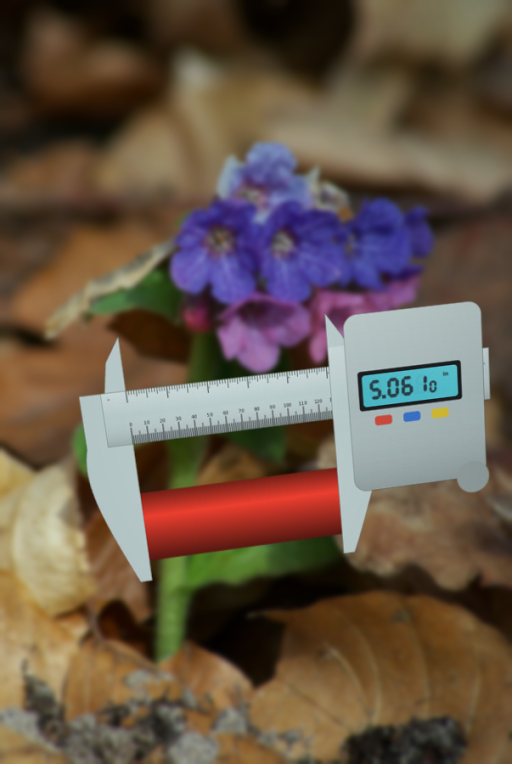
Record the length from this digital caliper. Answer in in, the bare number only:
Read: 5.0610
